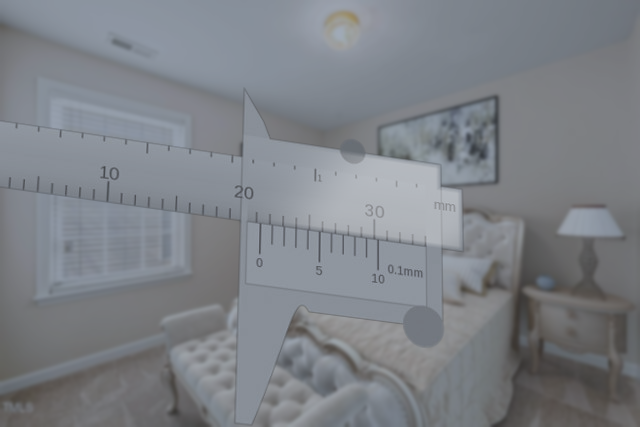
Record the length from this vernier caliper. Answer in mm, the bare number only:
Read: 21.3
